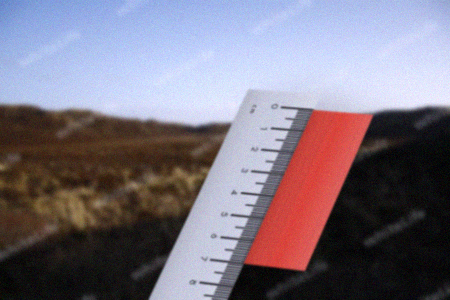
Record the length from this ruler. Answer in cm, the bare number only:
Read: 7
